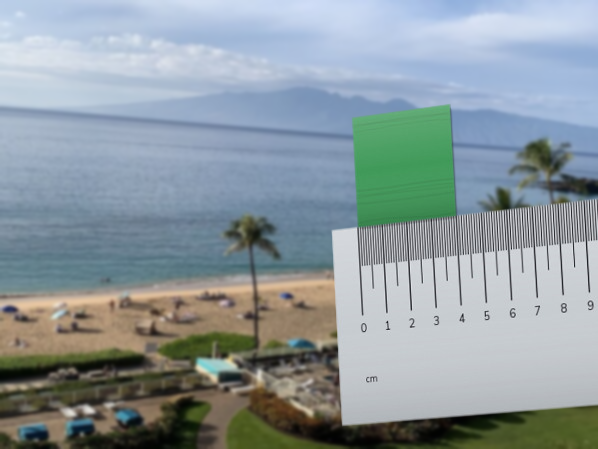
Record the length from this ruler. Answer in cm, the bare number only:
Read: 4
